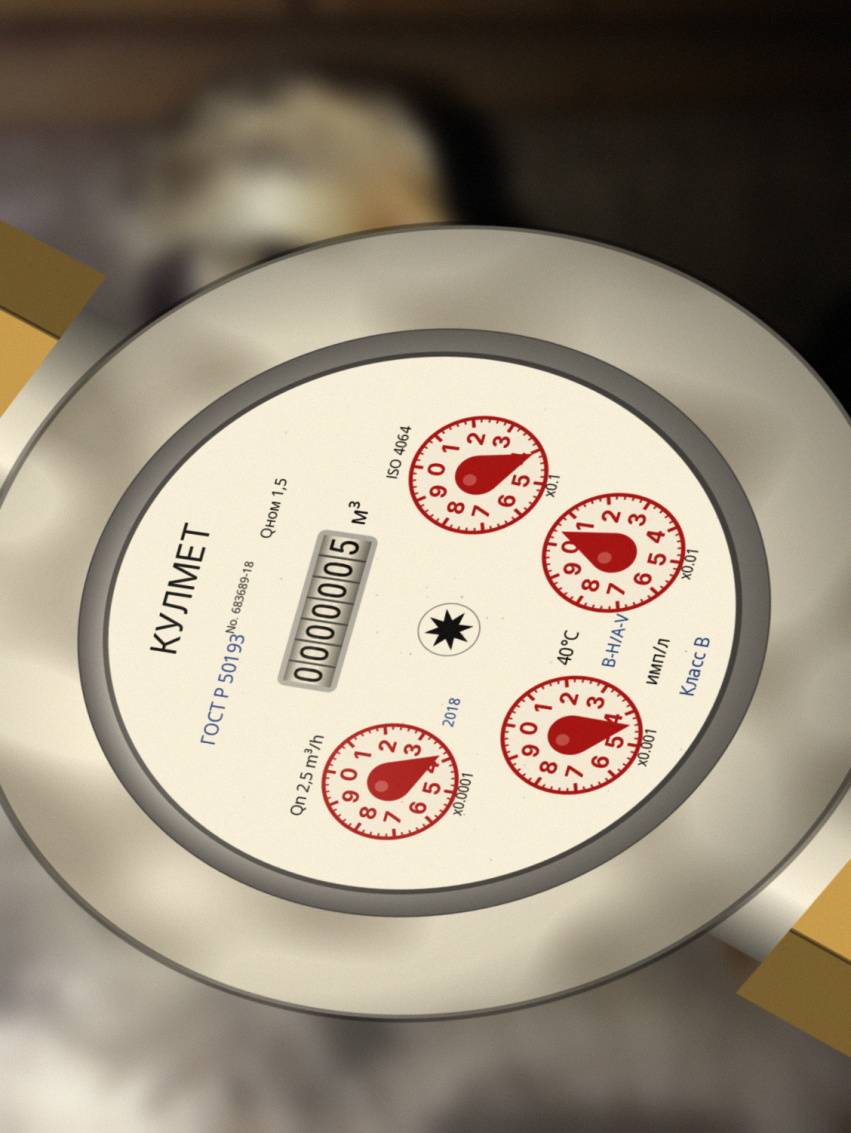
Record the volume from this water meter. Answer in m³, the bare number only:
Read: 5.4043
